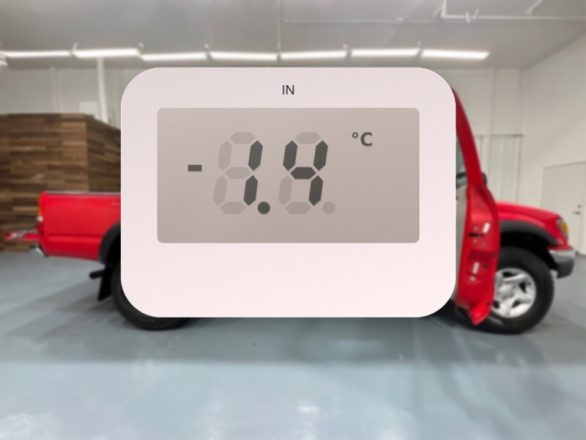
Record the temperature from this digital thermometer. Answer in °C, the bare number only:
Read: -1.4
